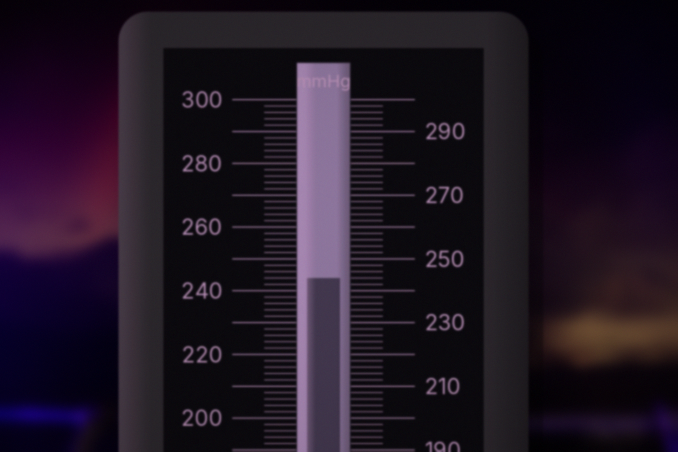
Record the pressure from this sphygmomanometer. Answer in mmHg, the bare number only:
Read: 244
